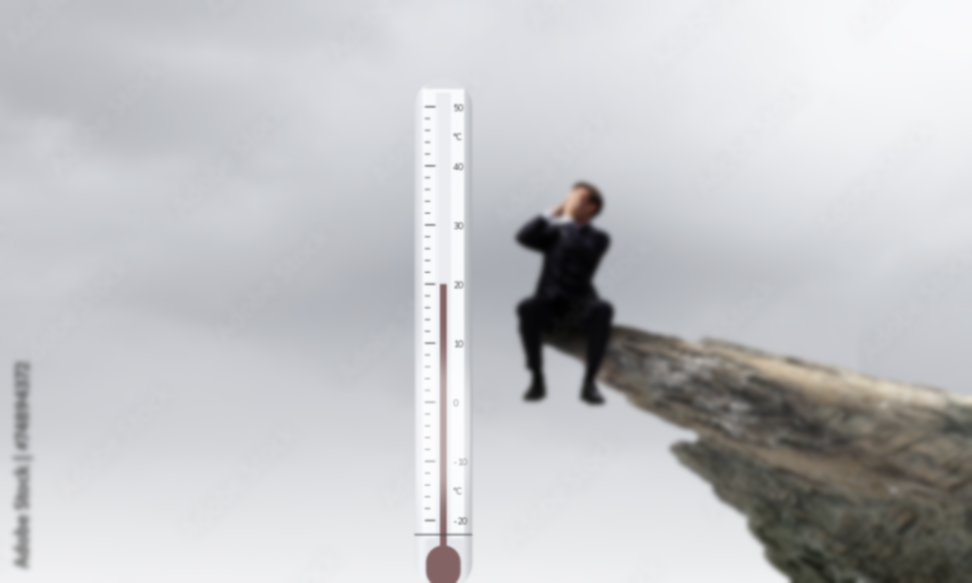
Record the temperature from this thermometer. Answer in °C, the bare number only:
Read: 20
